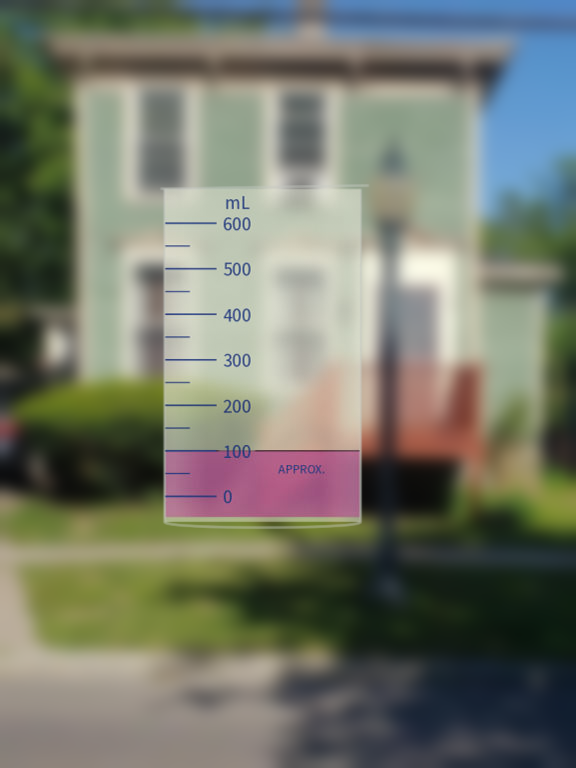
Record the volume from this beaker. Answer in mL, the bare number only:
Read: 100
